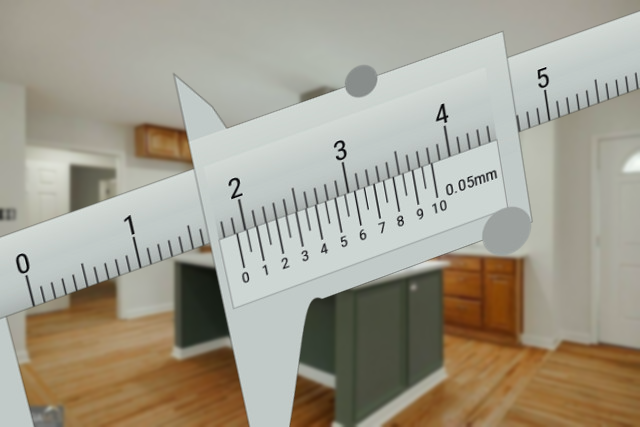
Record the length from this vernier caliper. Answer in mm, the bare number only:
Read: 19.2
